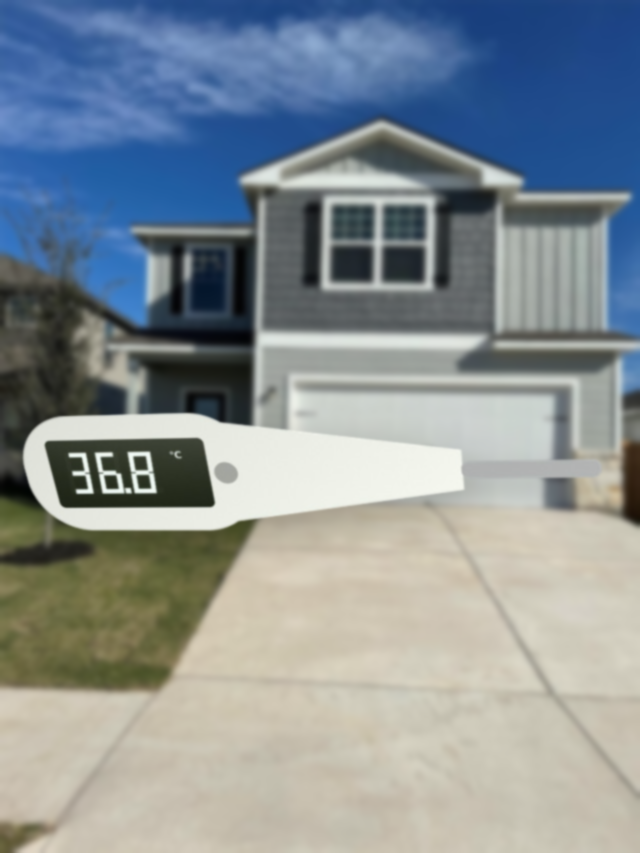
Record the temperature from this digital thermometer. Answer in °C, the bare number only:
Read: 36.8
